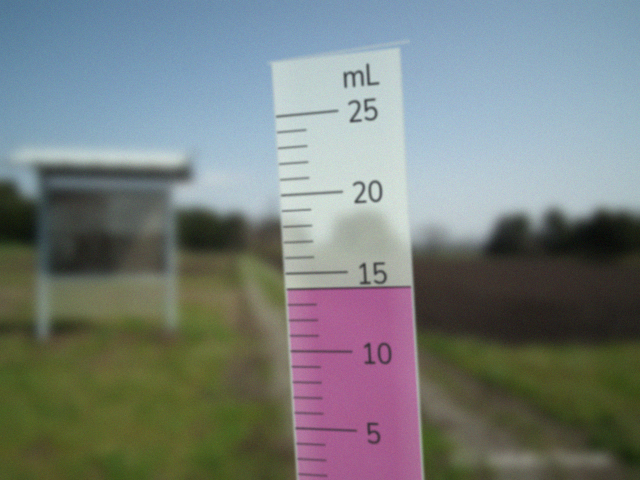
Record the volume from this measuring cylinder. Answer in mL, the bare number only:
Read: 14
